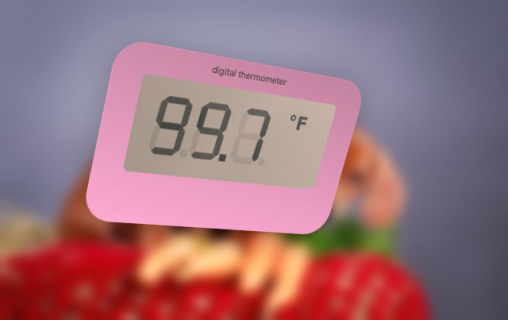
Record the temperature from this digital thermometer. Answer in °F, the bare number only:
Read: 99.7
